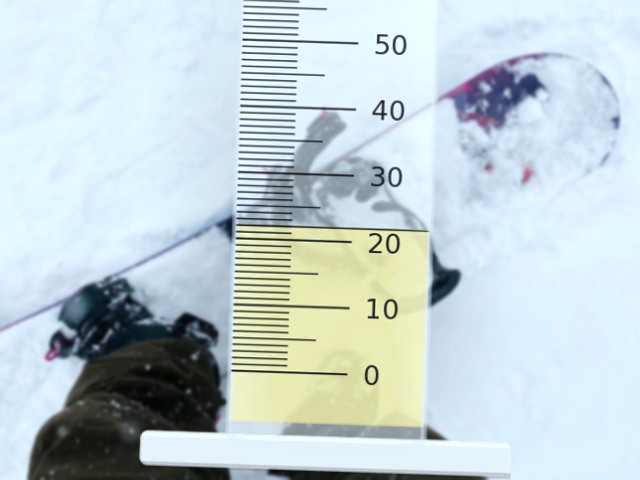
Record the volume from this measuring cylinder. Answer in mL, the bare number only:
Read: 22
